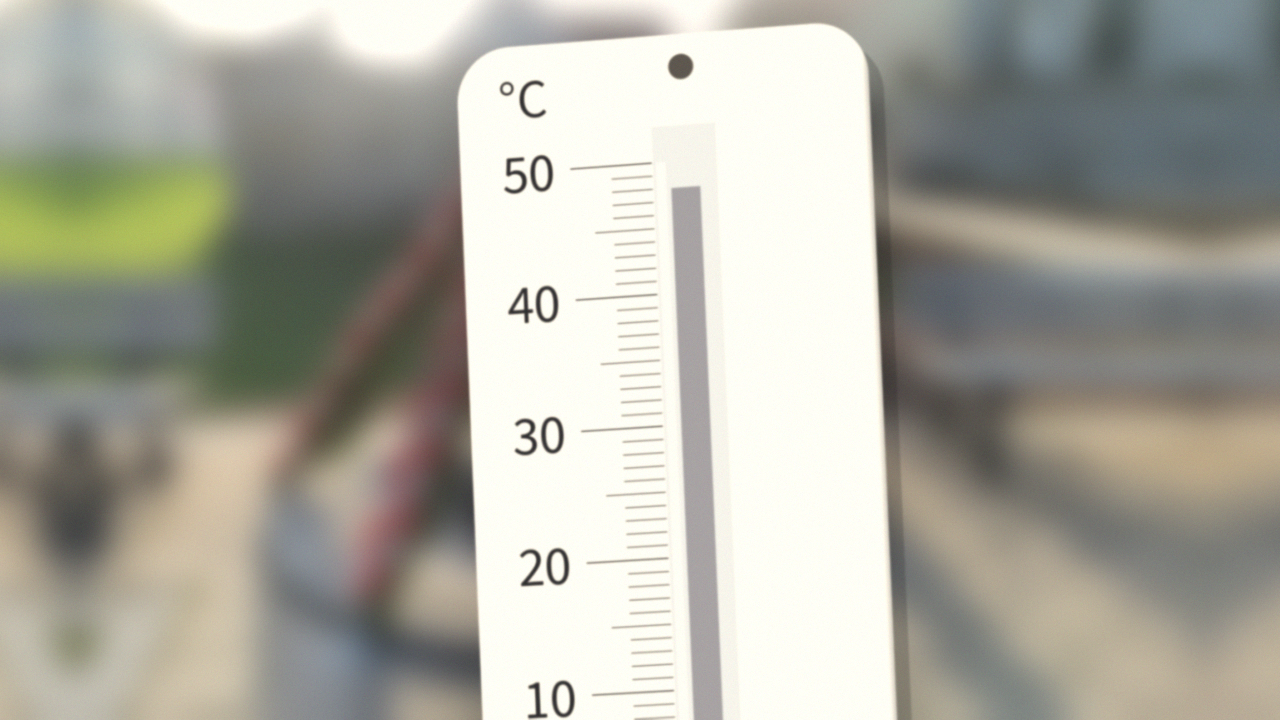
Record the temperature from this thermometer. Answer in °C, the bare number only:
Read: 48
